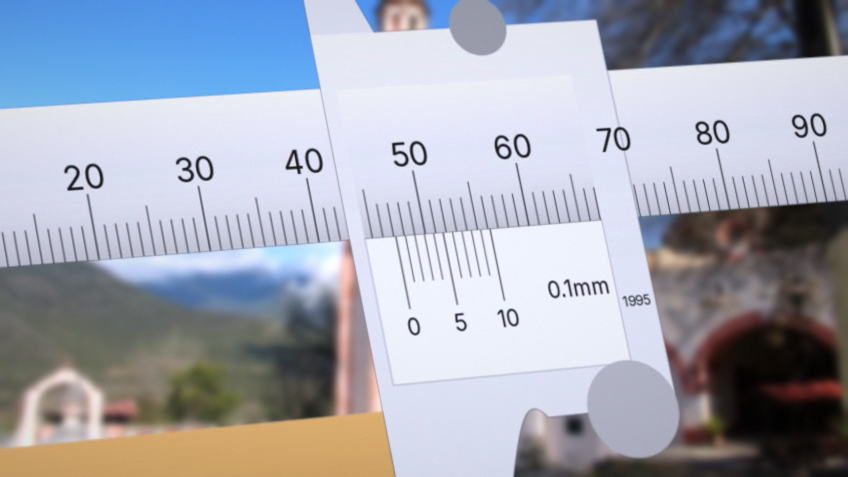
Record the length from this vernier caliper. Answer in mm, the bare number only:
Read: 47.2
